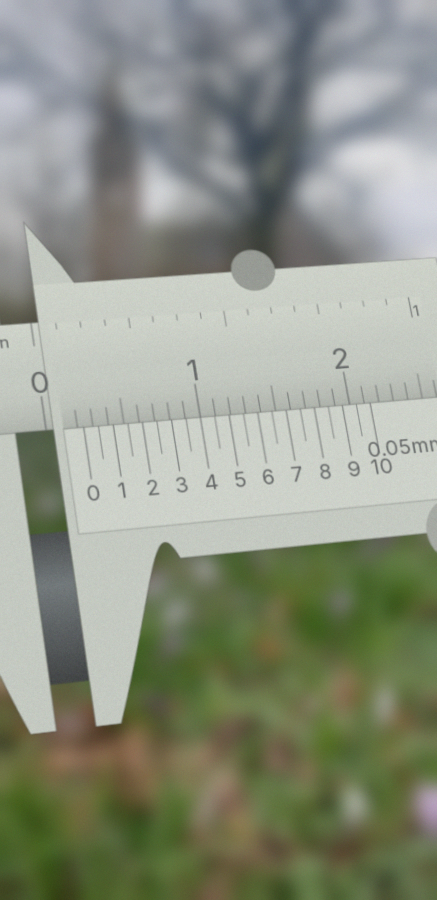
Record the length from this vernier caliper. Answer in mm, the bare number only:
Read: 2.4
